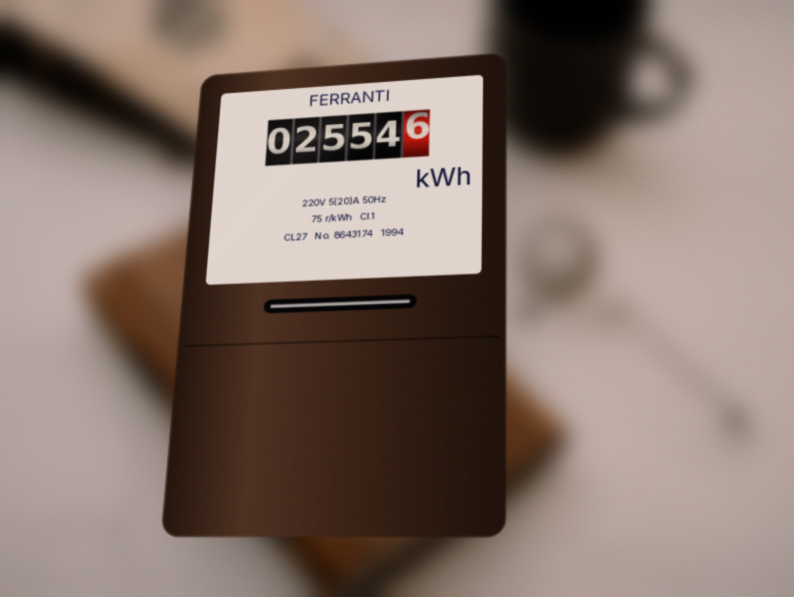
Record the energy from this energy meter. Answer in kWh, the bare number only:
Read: 2554.6
